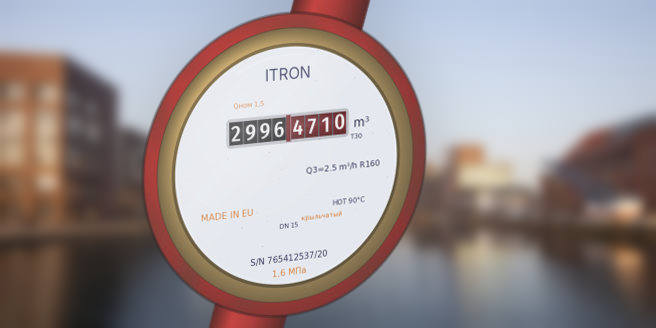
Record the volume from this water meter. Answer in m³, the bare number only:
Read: 2996.4710
